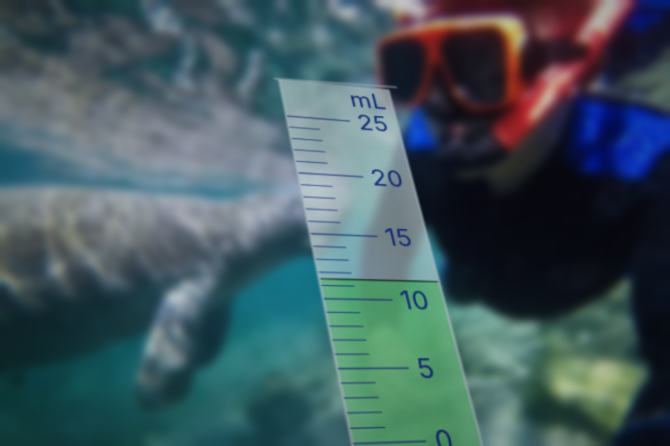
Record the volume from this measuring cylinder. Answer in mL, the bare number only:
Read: 11.5
